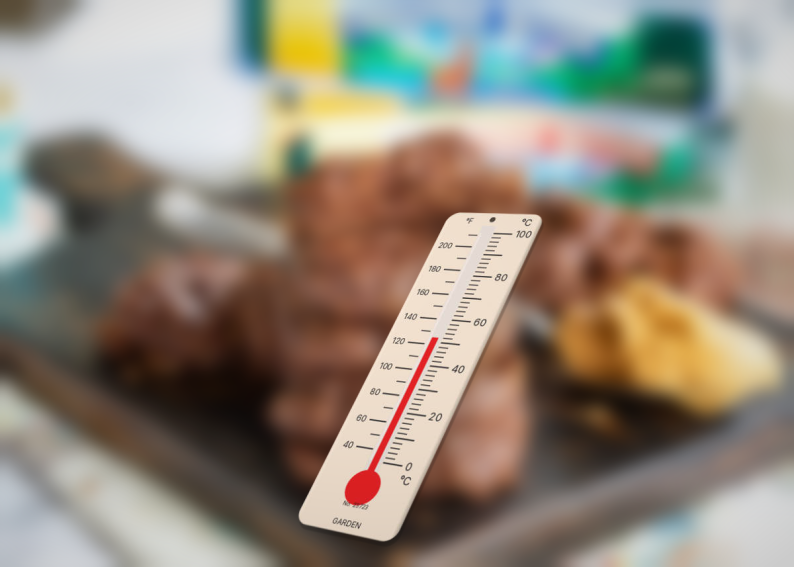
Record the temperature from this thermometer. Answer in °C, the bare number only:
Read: 52
